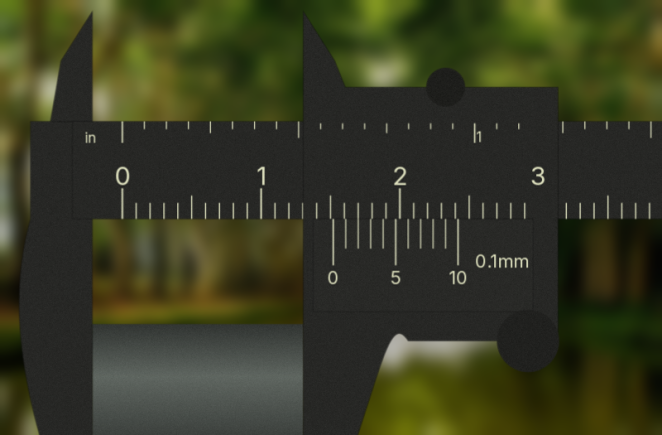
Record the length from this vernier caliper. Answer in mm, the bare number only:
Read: 15.2
